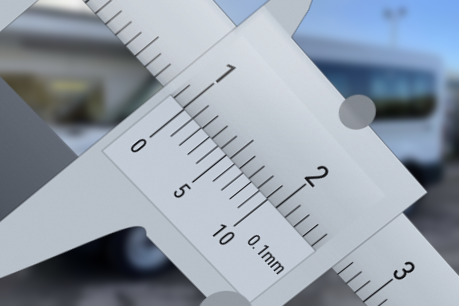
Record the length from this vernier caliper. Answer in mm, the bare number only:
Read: 10.1
